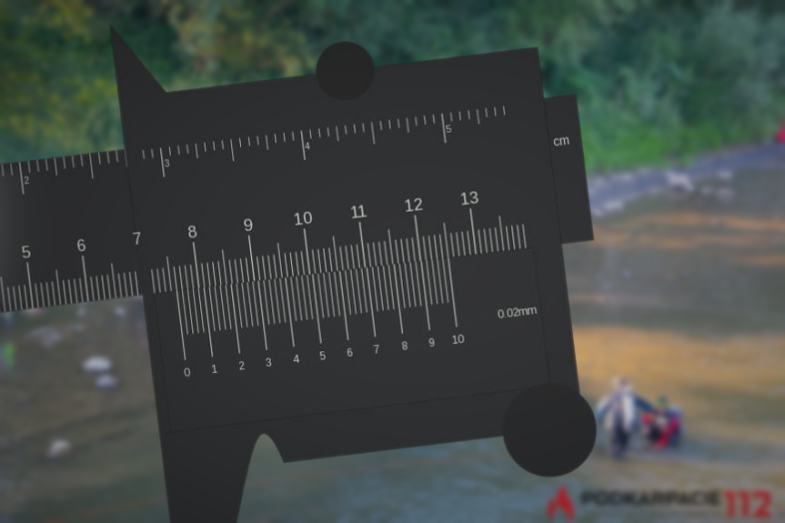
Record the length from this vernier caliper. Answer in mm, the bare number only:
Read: 76.0
